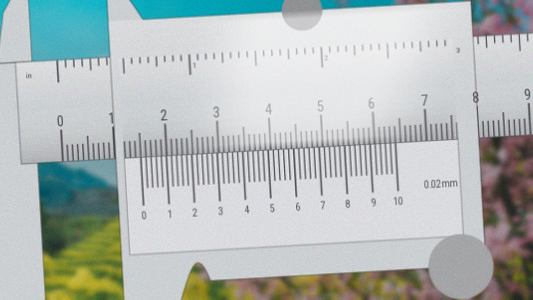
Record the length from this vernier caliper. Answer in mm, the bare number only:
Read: 15.0
